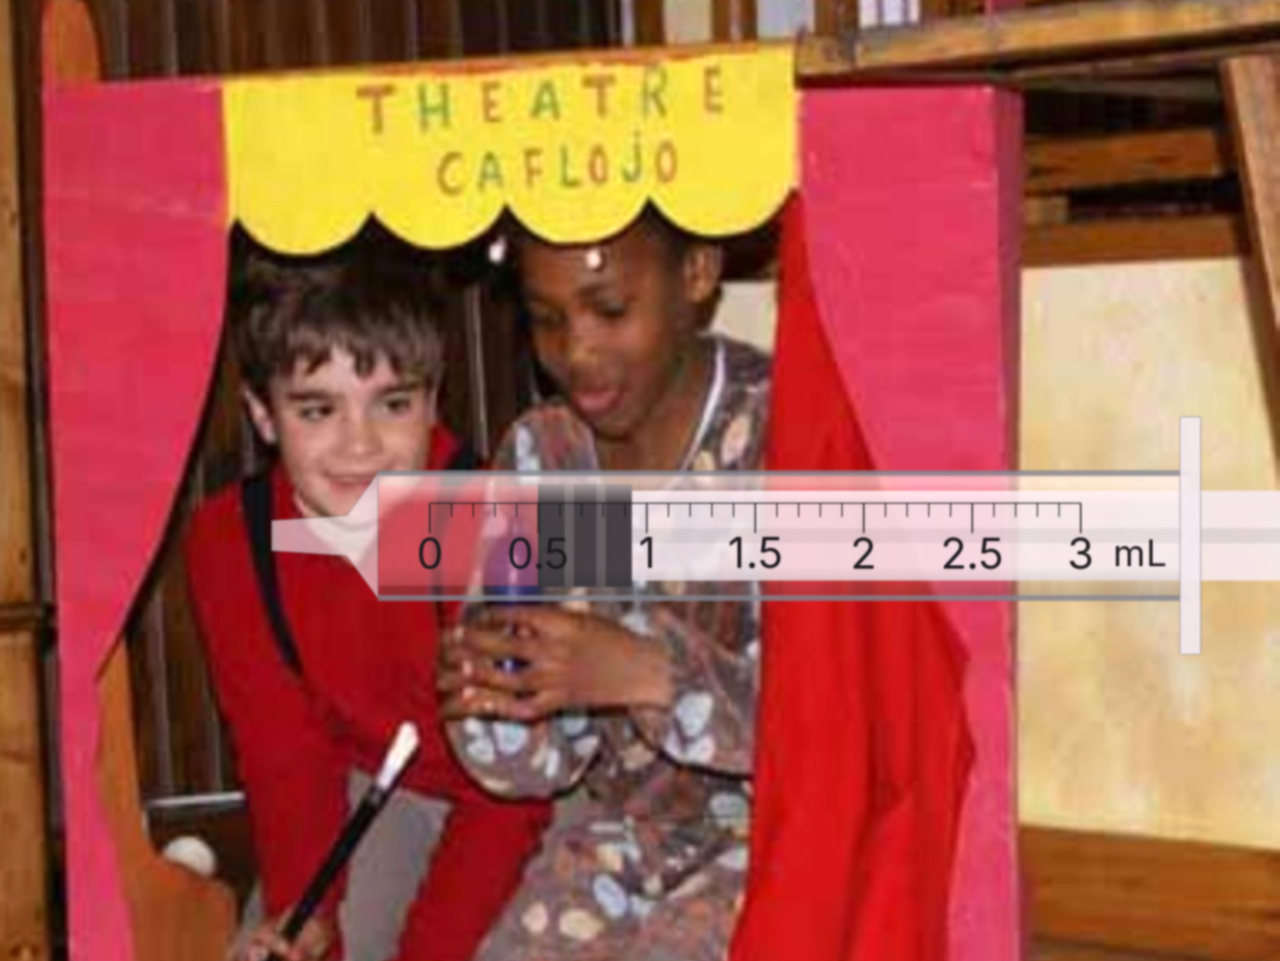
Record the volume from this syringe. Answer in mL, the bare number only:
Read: 0.5
